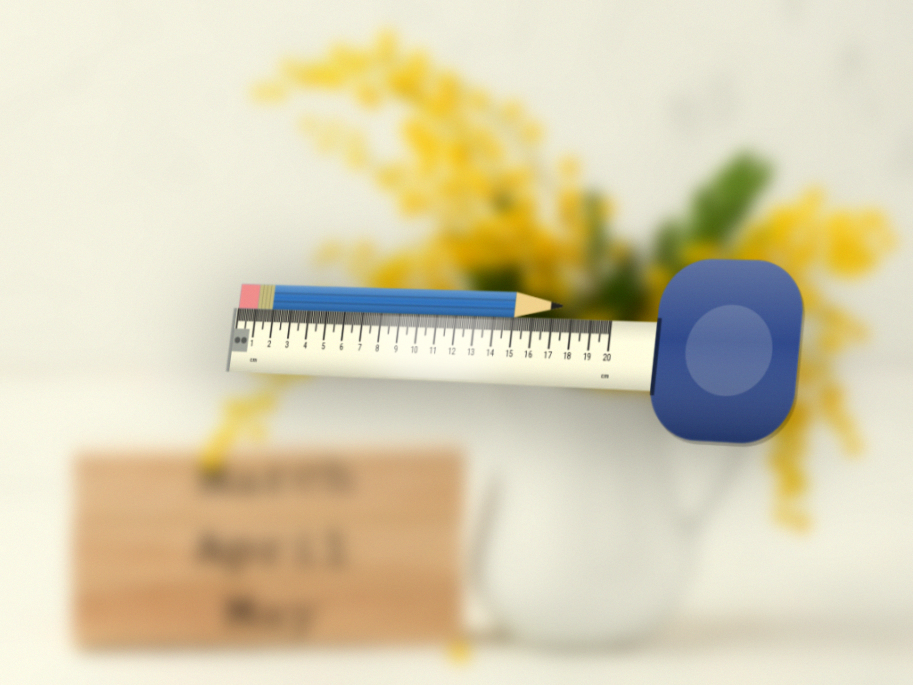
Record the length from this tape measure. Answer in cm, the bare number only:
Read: 17.5
